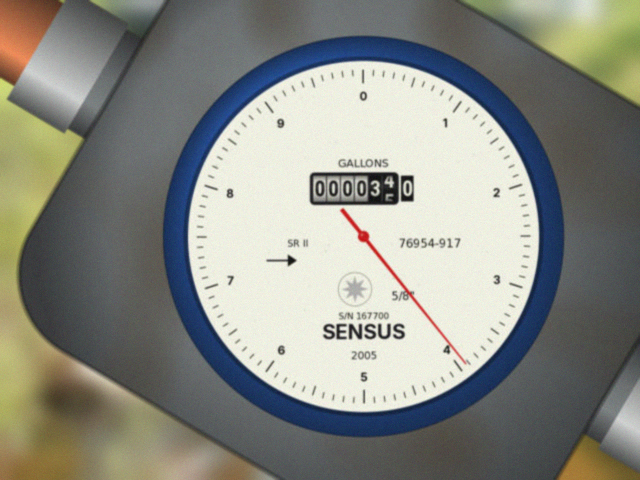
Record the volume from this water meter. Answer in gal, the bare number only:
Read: 343.9
